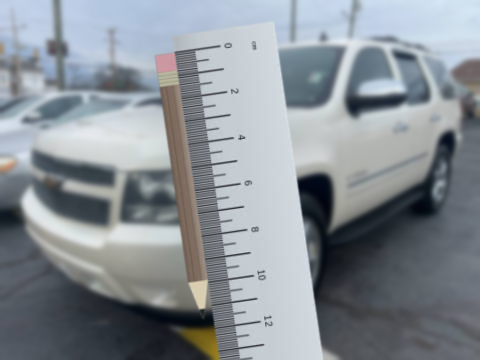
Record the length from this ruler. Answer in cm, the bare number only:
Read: 11.5
